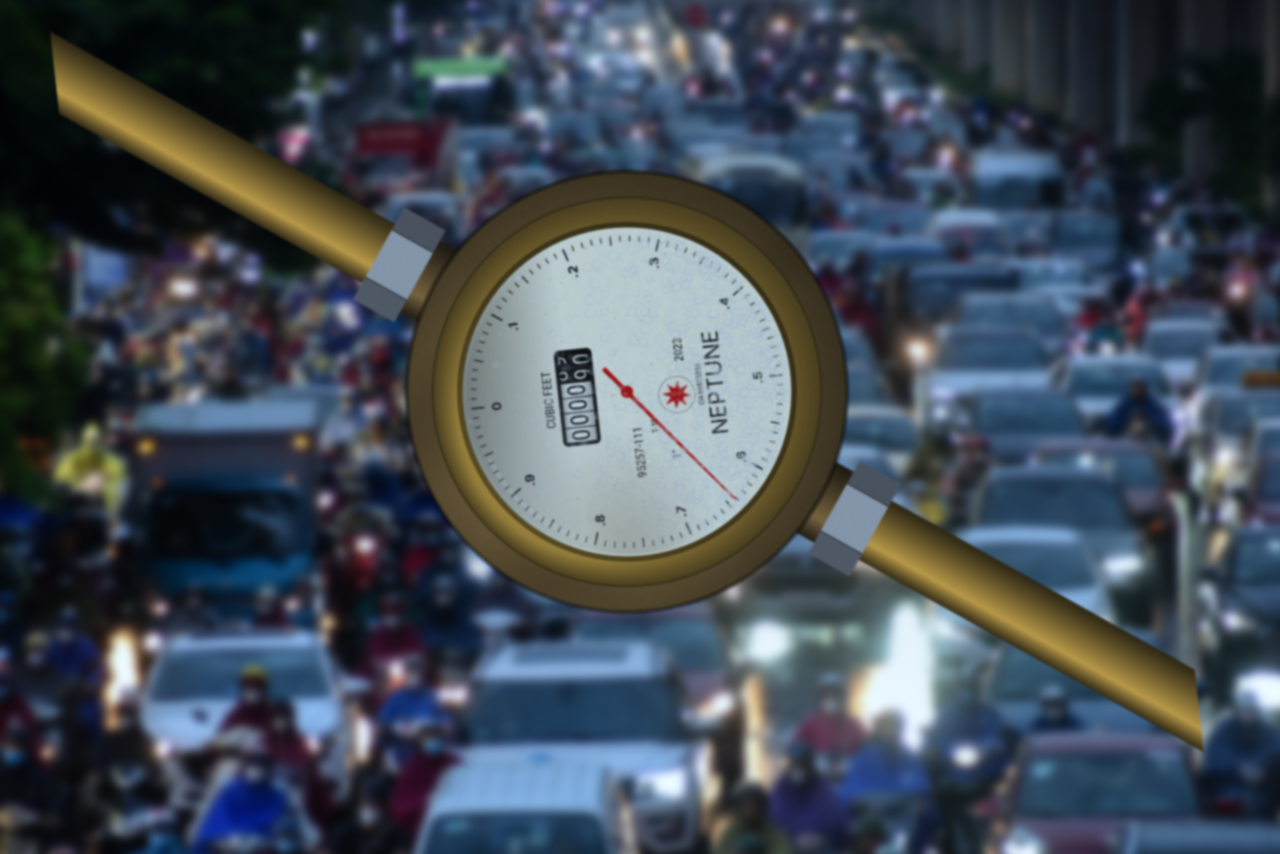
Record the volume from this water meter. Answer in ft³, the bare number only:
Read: 89.64
